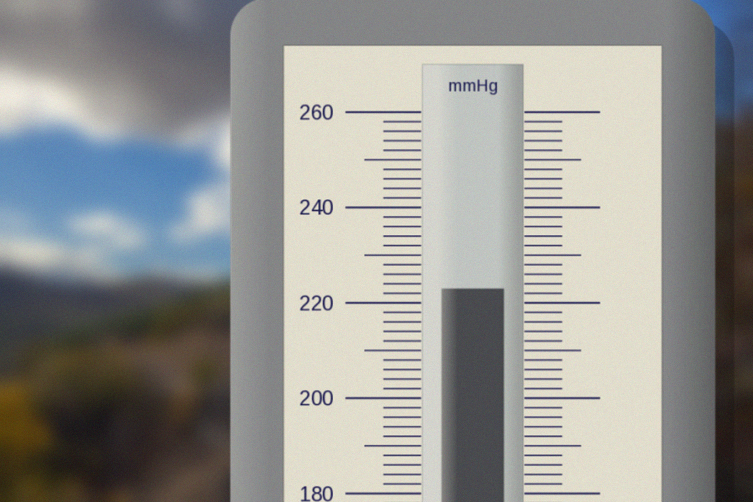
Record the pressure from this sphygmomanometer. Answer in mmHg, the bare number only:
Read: 223
